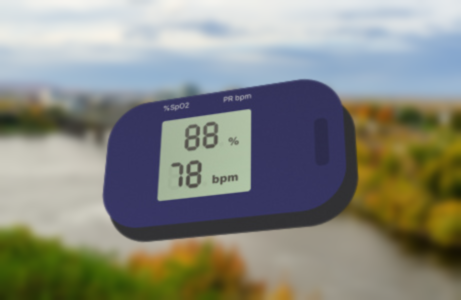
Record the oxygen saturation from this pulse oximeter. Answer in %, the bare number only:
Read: 88
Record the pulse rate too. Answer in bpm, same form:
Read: 78
